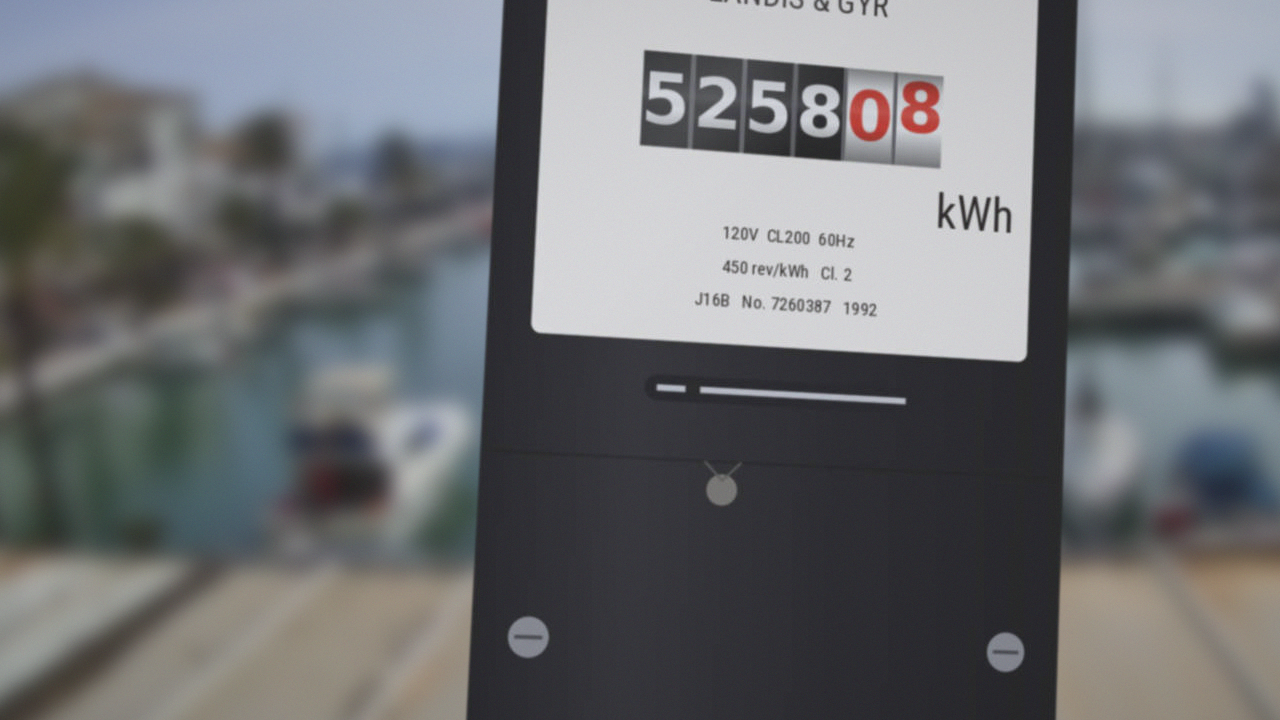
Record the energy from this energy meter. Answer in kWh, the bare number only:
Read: 5258.08
